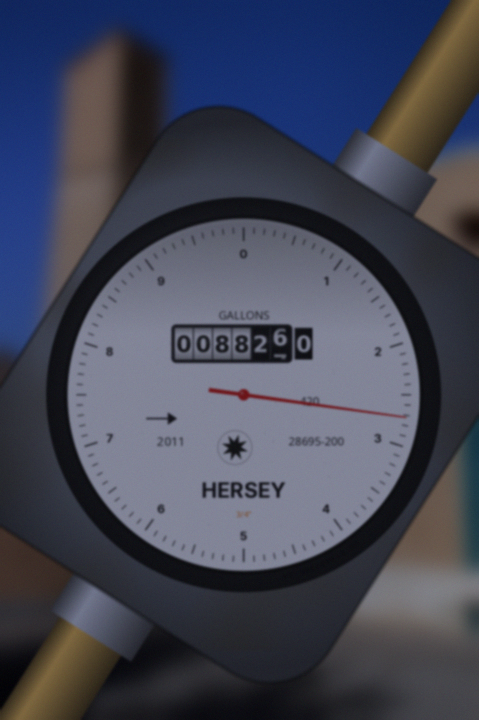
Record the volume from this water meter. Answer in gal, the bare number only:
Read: 88262.7
